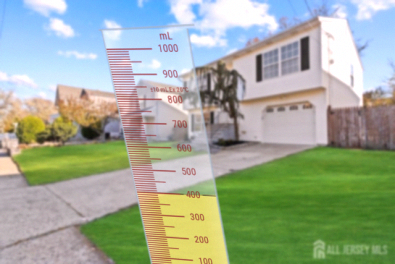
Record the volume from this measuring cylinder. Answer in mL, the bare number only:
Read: 400
